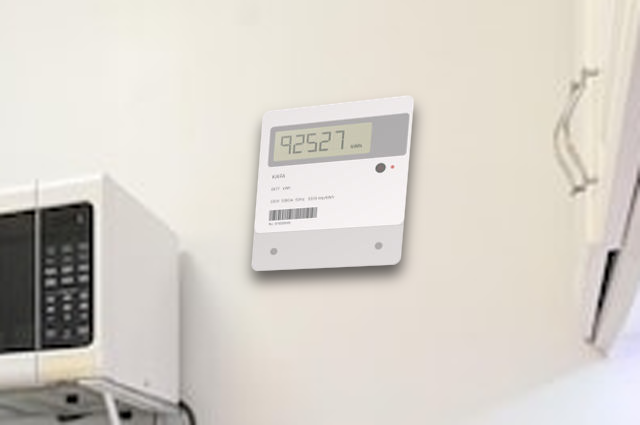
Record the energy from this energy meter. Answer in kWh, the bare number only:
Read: 92527
